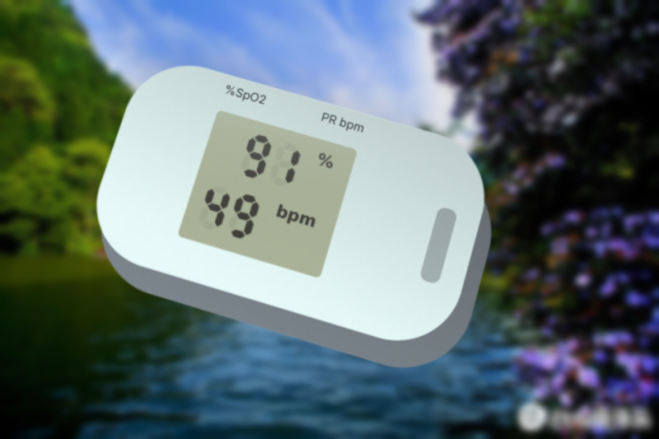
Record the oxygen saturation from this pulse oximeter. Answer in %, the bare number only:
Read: 91
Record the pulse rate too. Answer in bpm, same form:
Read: 49
